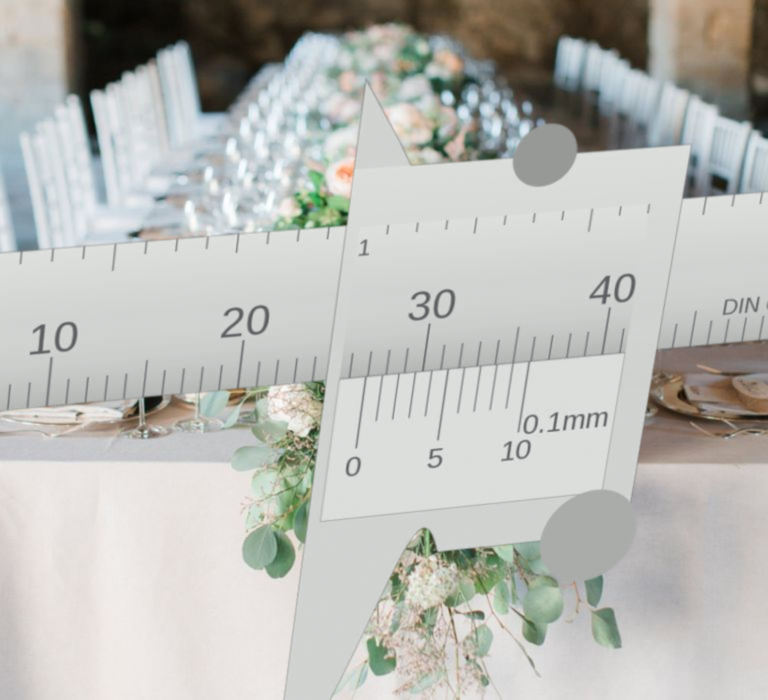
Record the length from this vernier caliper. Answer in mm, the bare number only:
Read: 26.9
